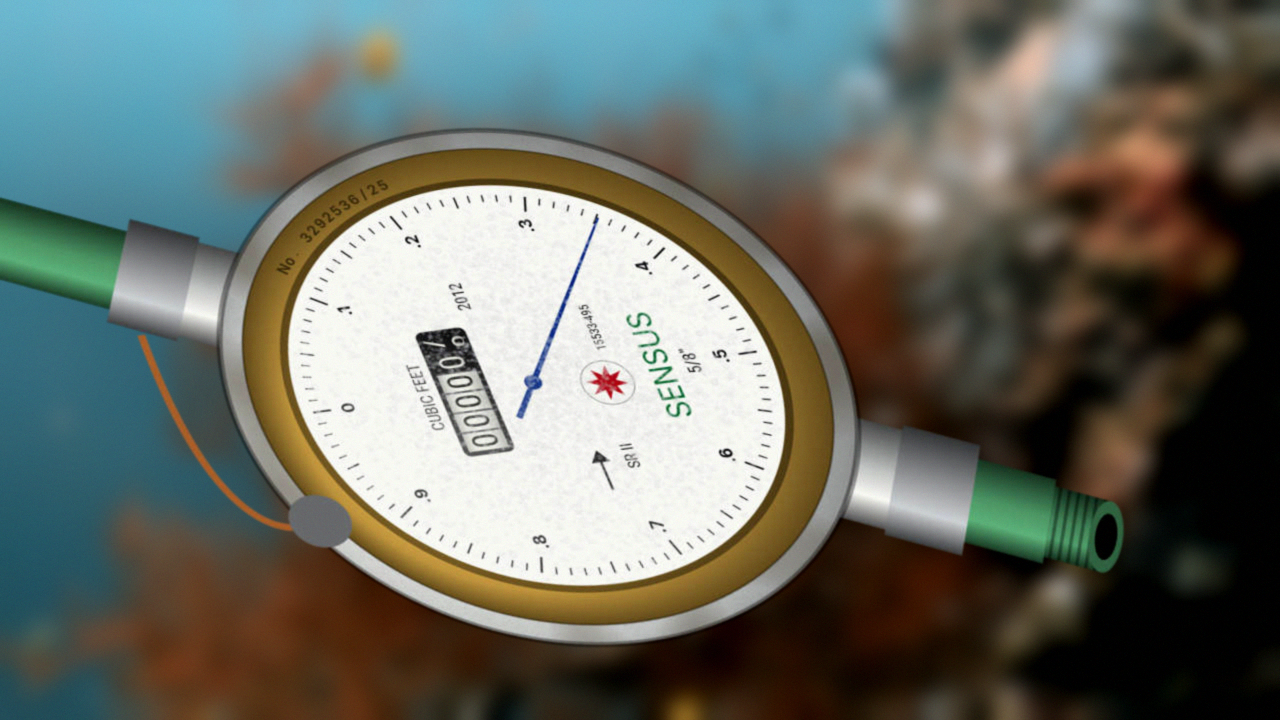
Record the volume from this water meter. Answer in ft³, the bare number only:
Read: 7.35
